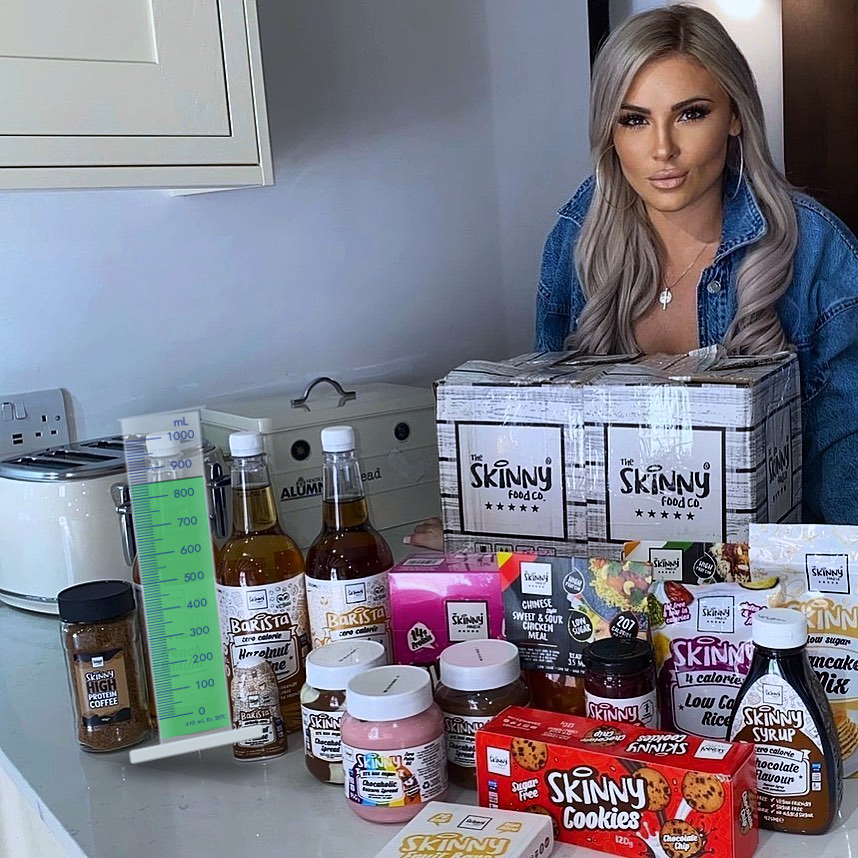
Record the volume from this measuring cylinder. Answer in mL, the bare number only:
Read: 850
